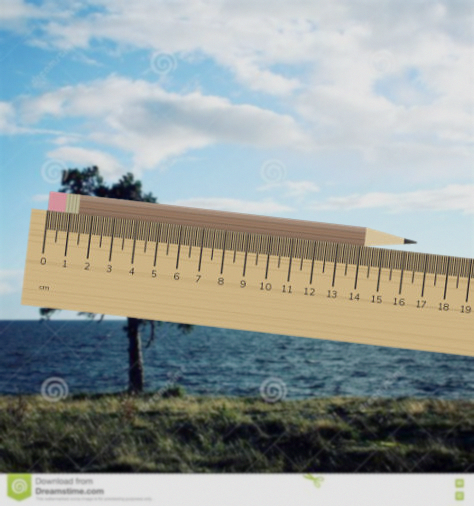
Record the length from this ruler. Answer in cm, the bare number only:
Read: 16.5
